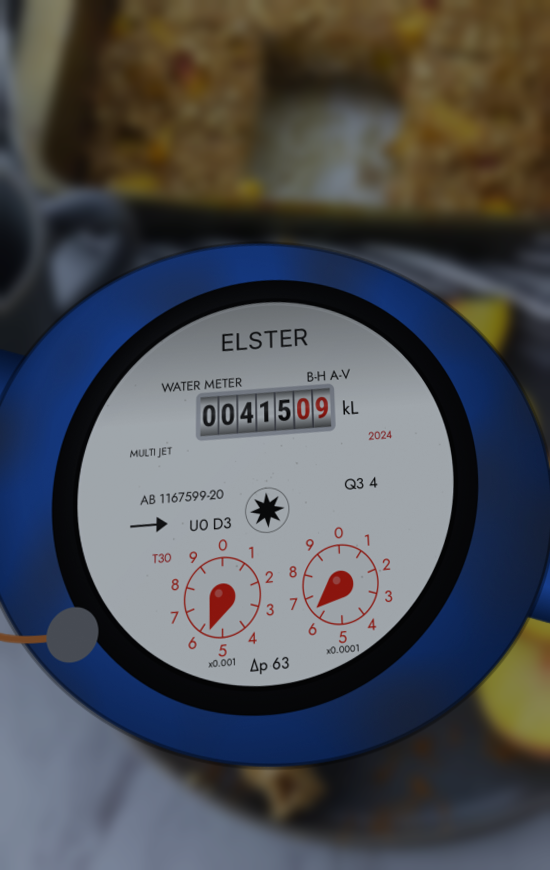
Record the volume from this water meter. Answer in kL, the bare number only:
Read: 415.0956
